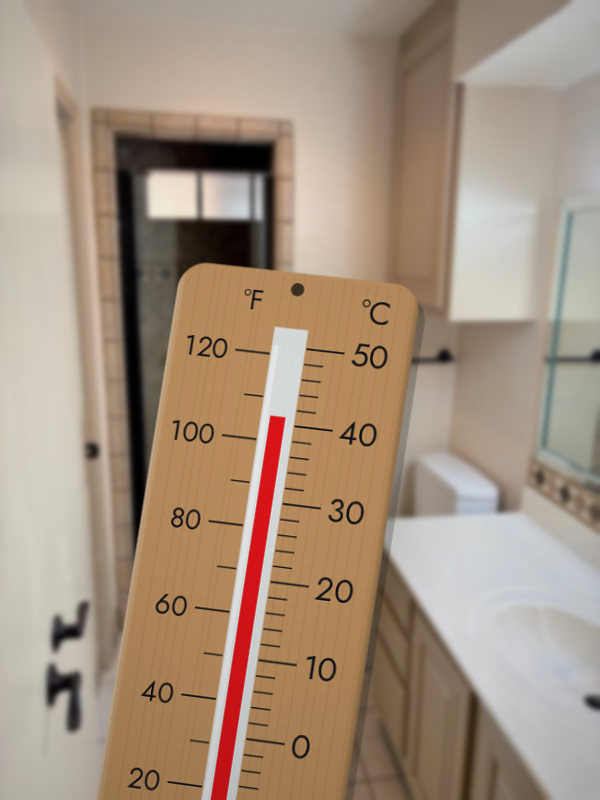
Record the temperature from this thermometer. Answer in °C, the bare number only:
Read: 41
